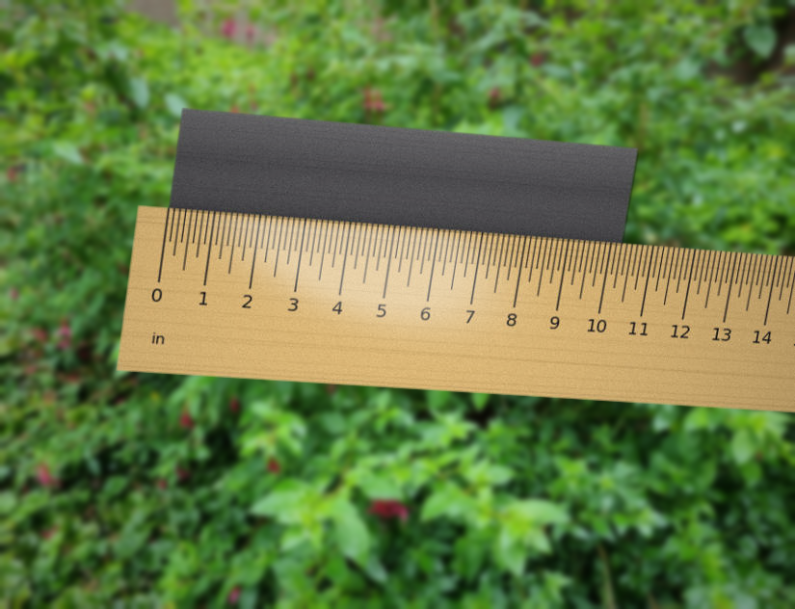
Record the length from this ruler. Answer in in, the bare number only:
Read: 10.25
